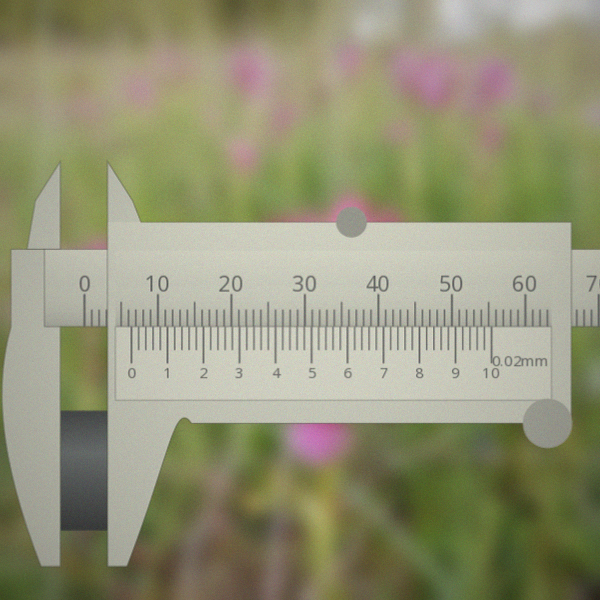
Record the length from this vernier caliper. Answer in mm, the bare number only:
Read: 6.4
